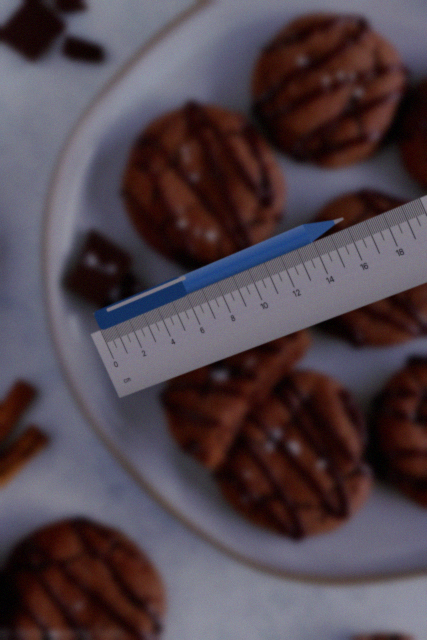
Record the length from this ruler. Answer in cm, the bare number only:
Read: 16
